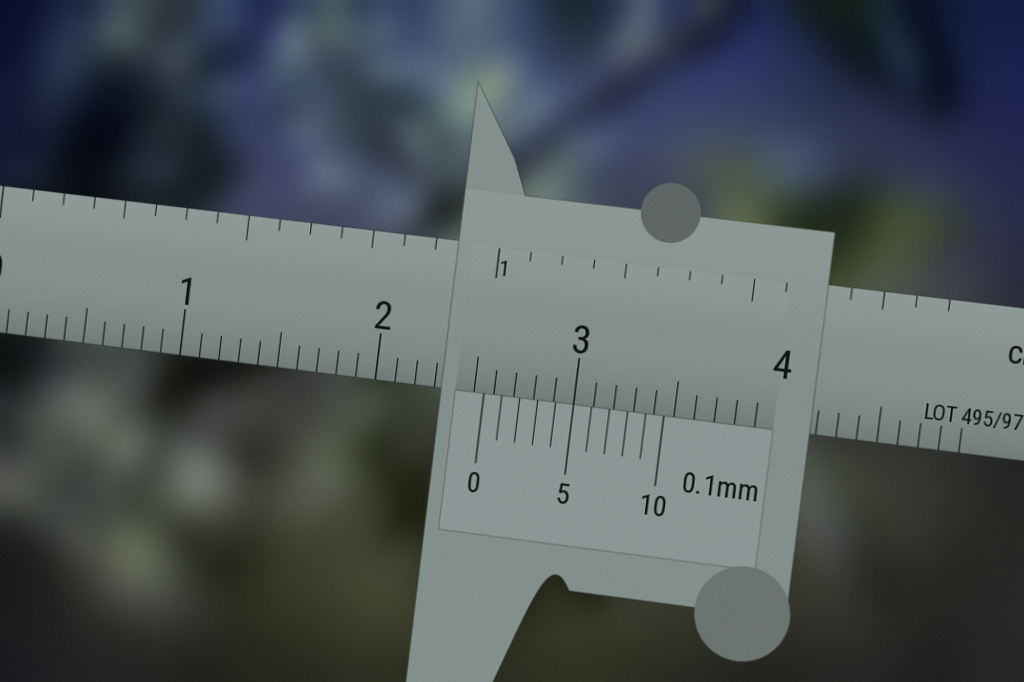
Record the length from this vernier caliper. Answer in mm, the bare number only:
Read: 25.5
